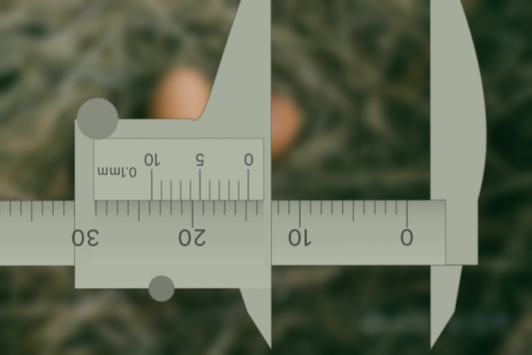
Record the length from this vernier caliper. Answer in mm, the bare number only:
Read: 14.8
